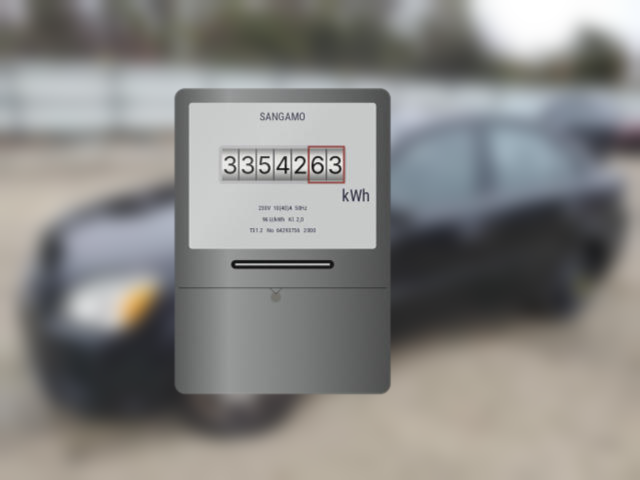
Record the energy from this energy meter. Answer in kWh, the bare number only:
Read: 33542.63
